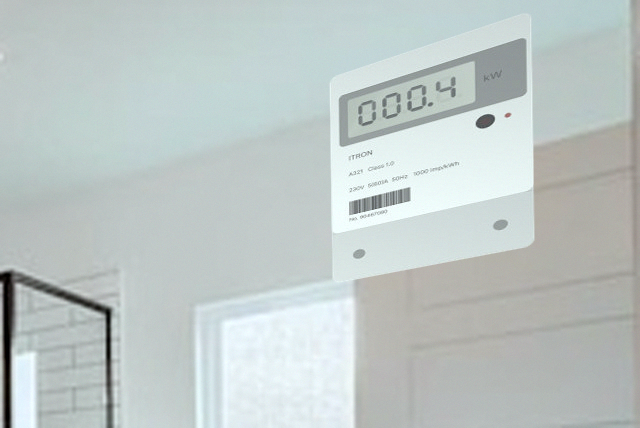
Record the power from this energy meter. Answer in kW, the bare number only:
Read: 0.4
